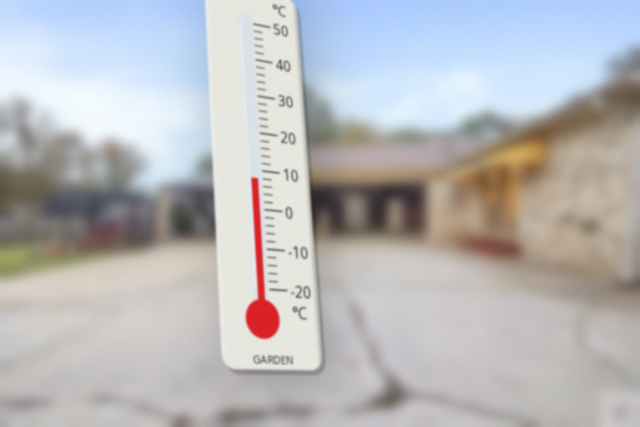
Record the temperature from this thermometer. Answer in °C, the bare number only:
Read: 8
